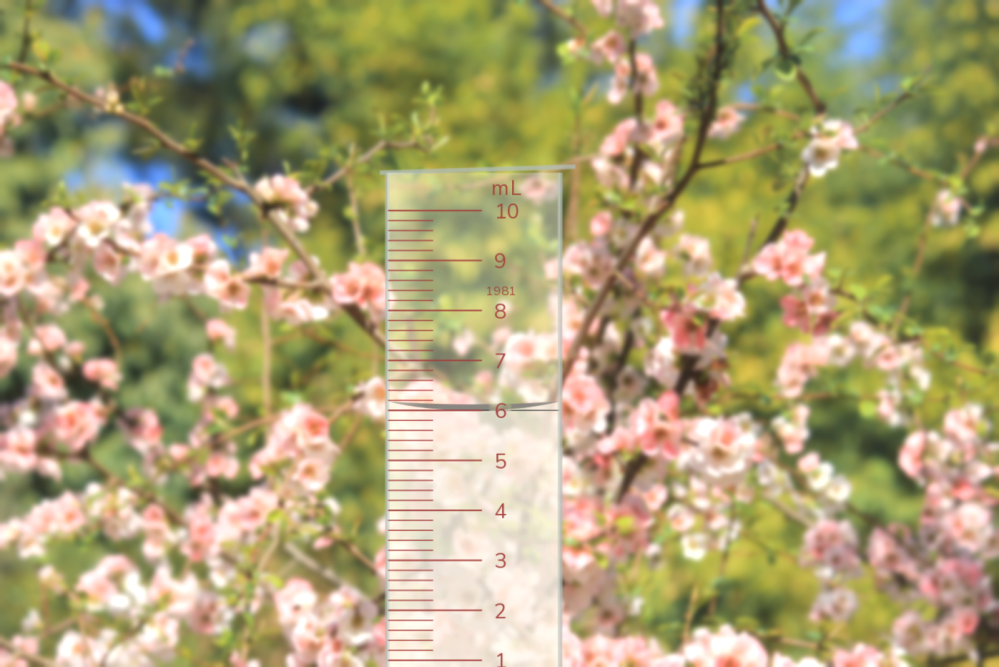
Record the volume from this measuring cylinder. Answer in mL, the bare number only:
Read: 6
